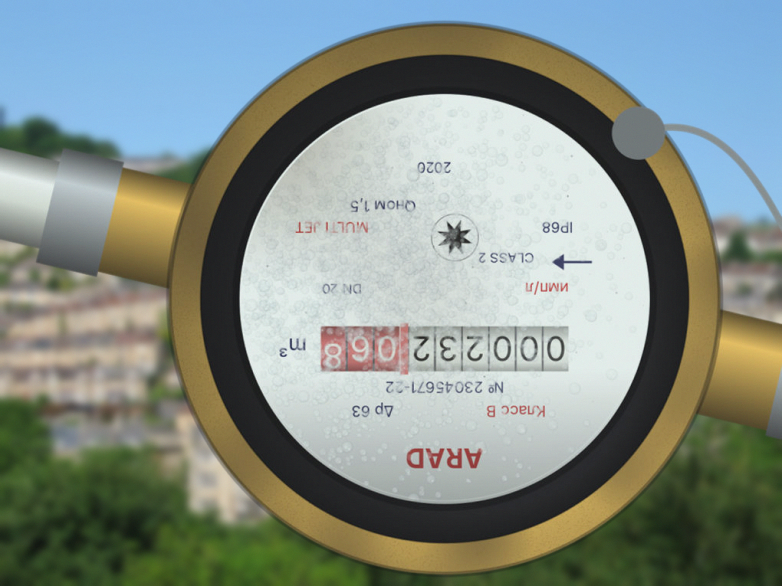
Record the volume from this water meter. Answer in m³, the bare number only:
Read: 232.068
